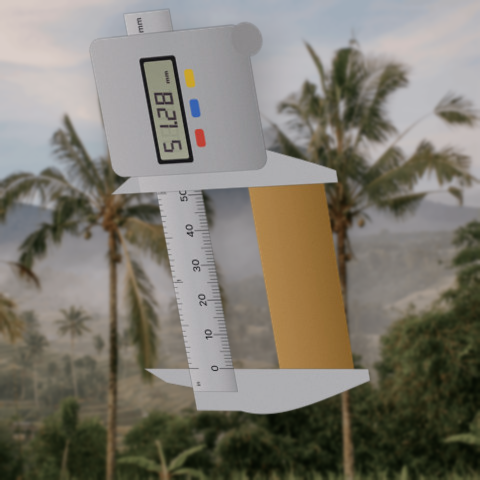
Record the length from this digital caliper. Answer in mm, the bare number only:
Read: 51.28
